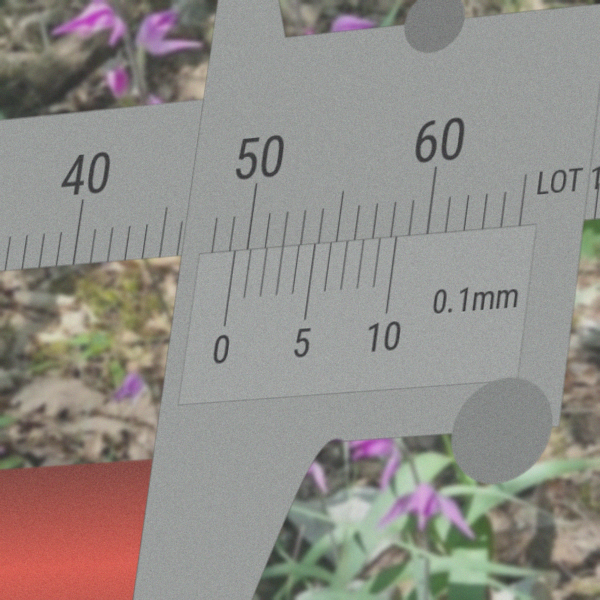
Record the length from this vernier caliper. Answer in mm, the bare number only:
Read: 49.3
